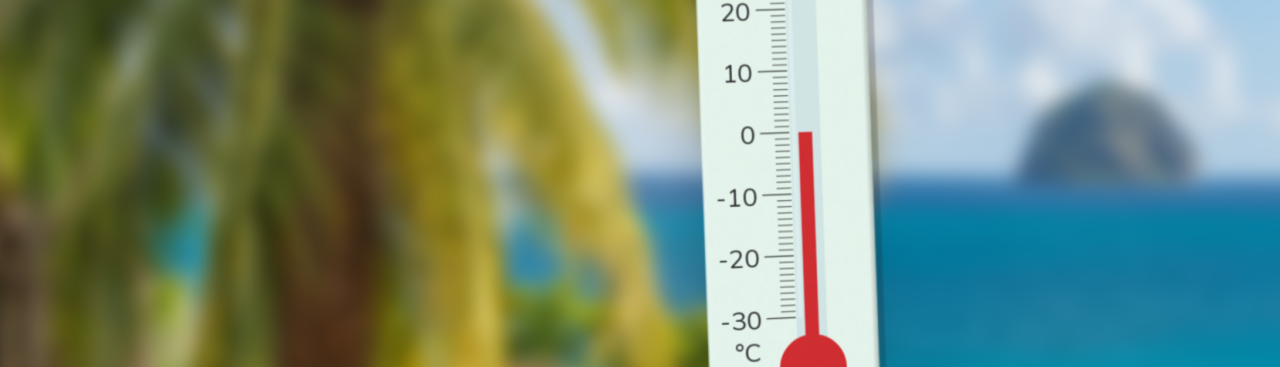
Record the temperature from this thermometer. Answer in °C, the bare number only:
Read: 0
